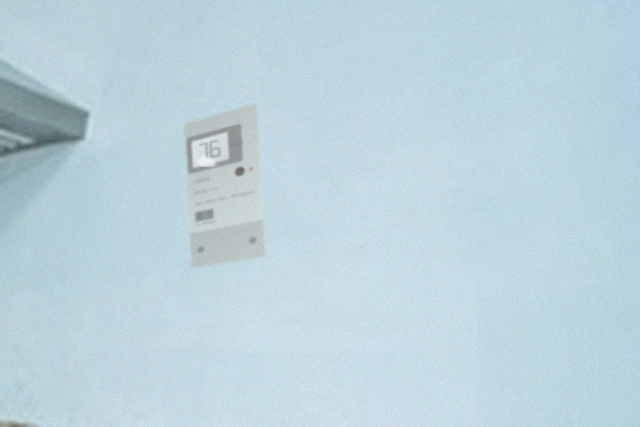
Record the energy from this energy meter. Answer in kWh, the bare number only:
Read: 76
